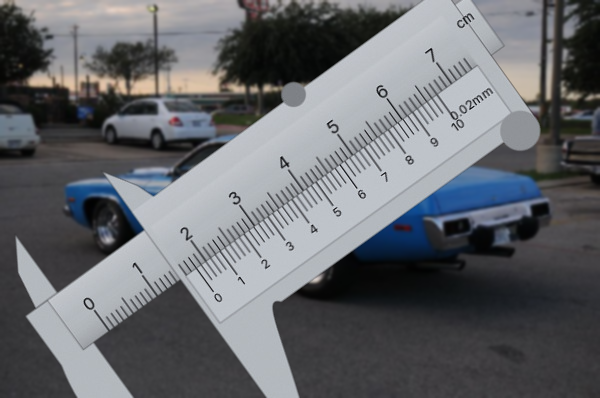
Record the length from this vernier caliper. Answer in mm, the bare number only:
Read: 18.0
